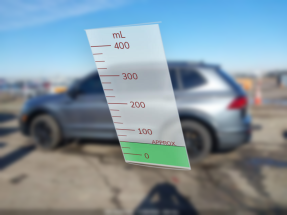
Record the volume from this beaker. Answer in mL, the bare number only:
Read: 50
